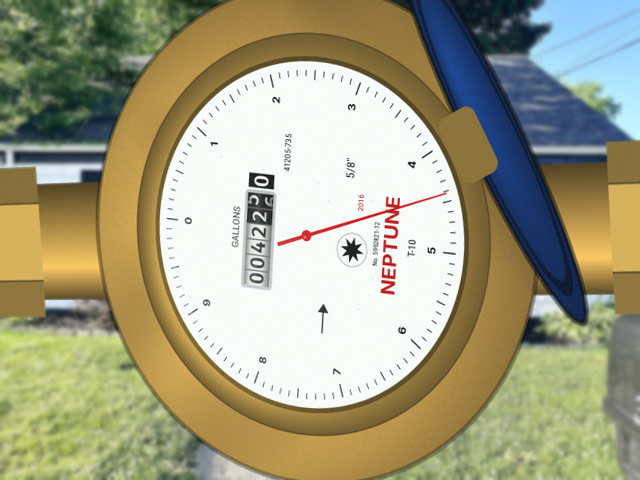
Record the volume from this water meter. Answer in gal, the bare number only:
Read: 42254.4
